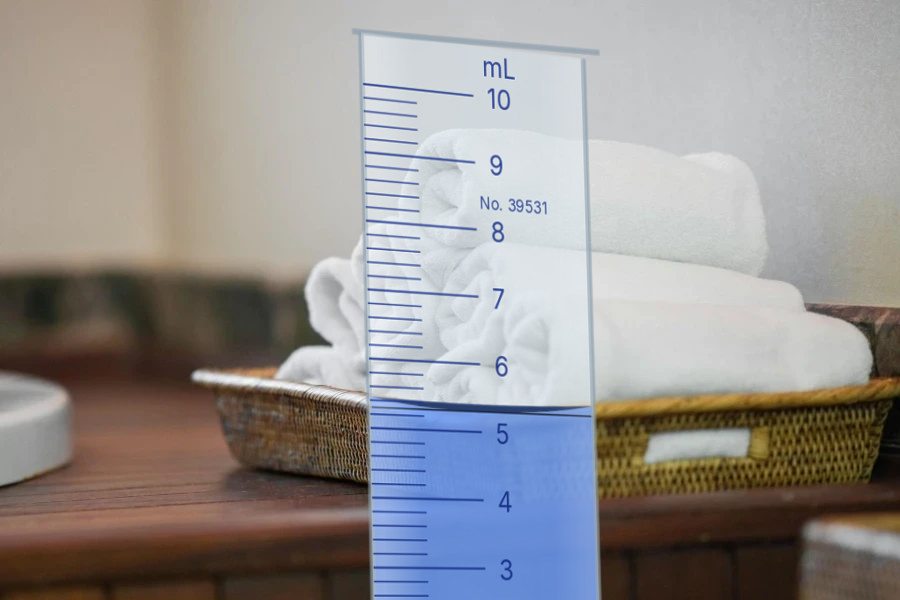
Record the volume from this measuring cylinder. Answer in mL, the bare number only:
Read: 5.3
